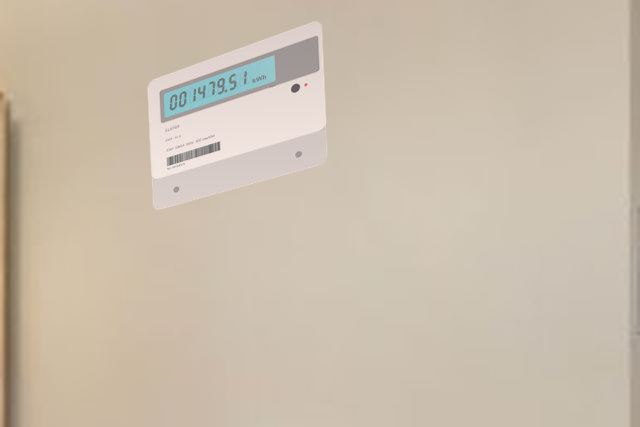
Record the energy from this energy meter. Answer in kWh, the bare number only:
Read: 1479.51
